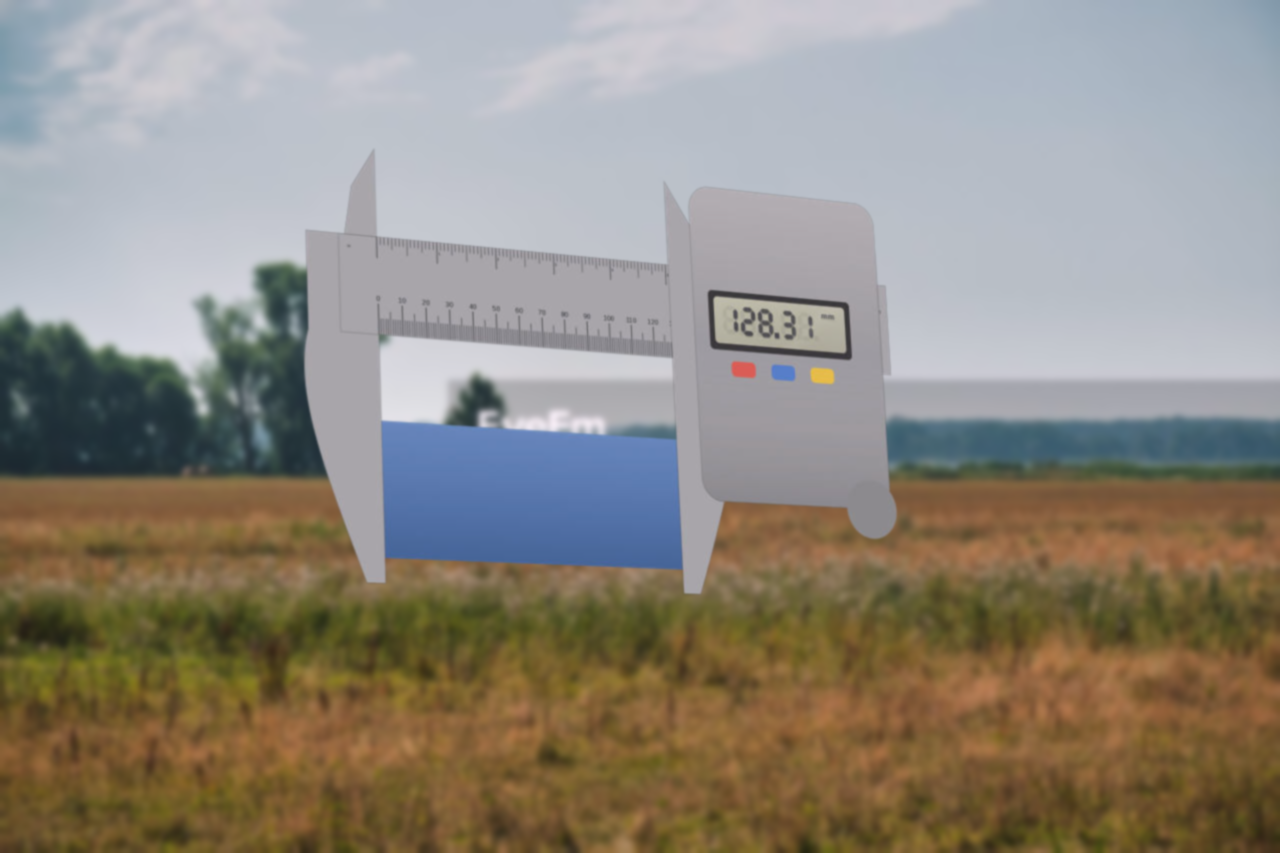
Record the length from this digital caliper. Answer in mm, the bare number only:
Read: 128.31
